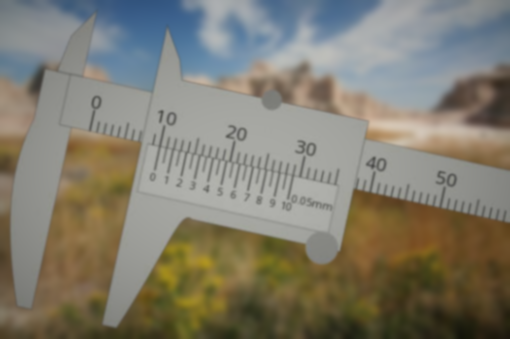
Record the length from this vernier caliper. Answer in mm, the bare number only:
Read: 10.0
